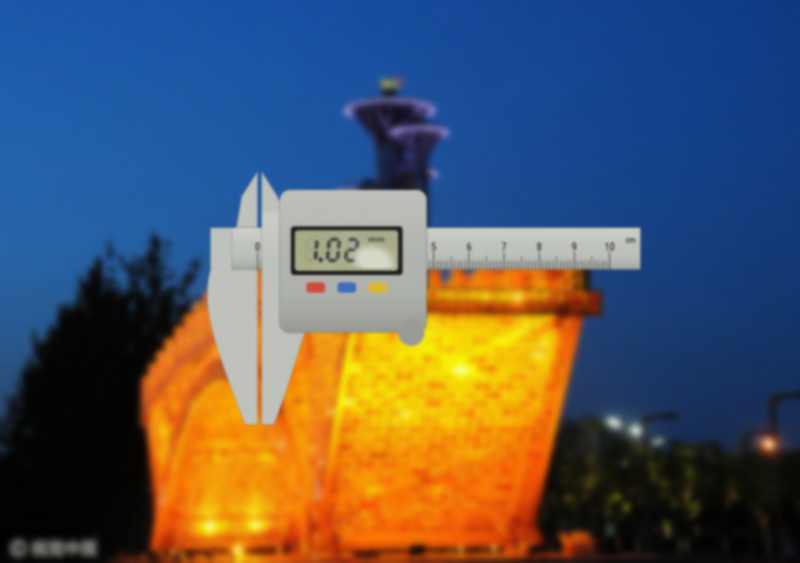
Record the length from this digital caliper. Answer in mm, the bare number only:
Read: 1.02
